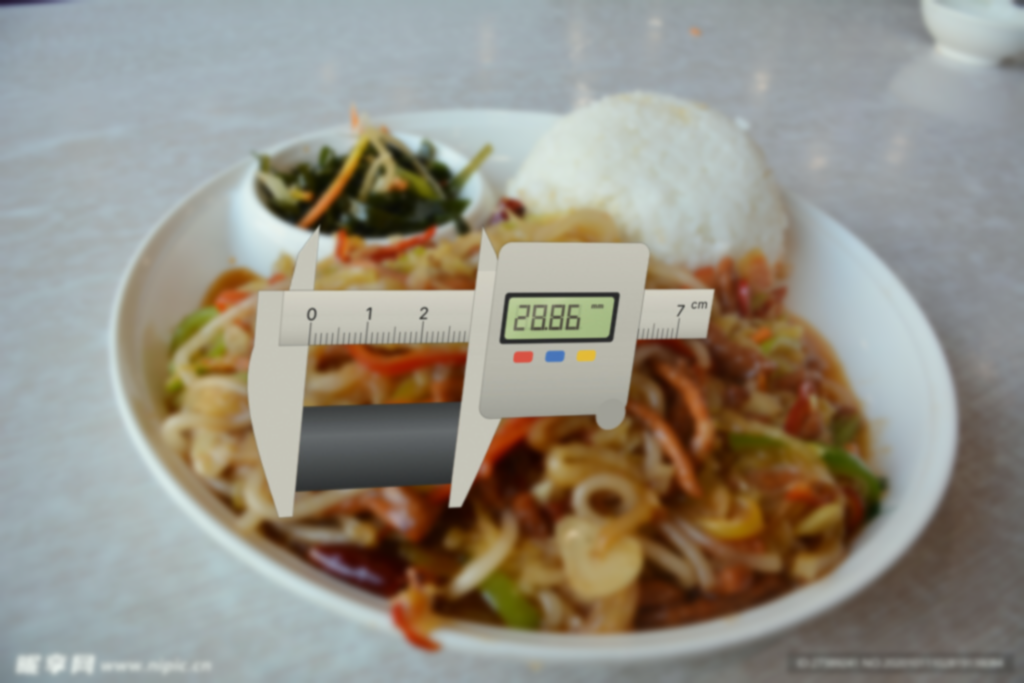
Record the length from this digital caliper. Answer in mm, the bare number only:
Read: 28.86
